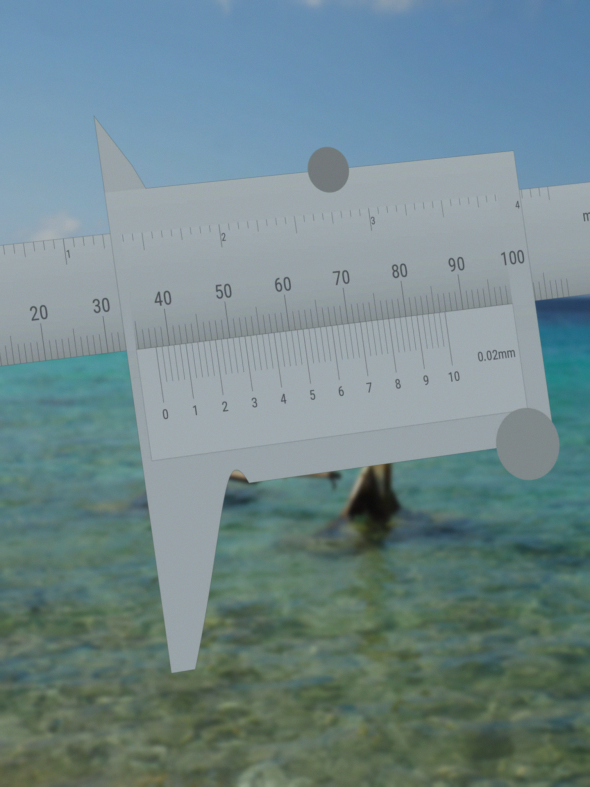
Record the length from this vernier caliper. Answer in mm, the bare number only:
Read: 37.8
